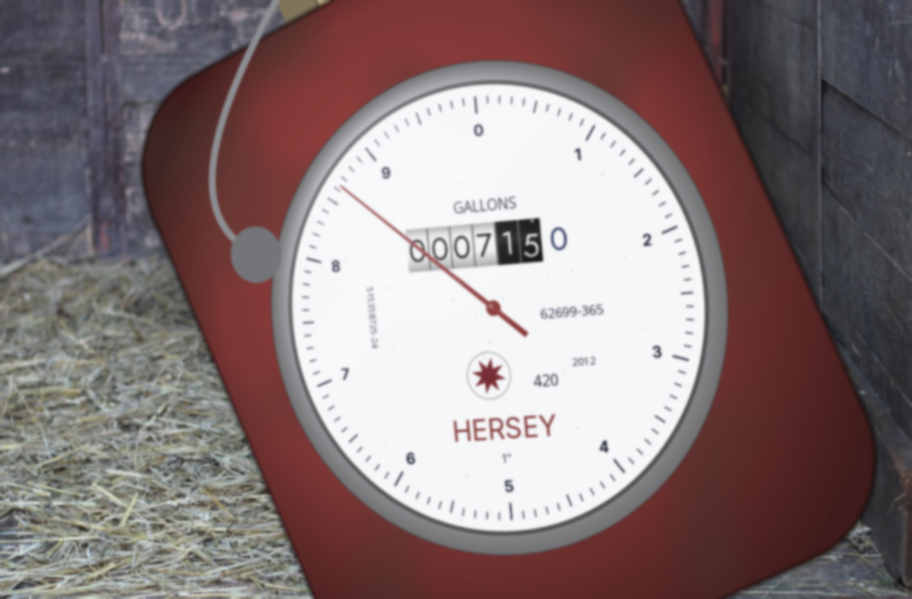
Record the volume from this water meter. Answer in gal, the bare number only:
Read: 7148.6
